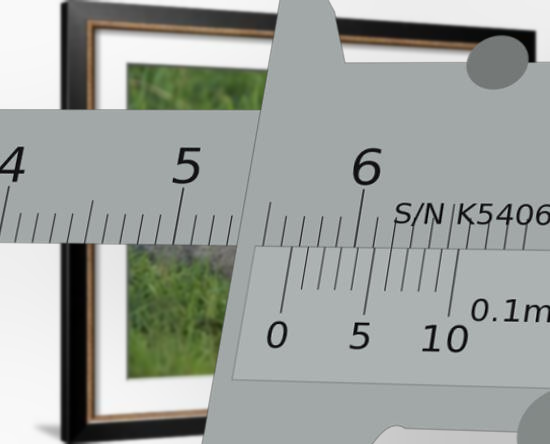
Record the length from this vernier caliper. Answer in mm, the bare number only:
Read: 56.6
